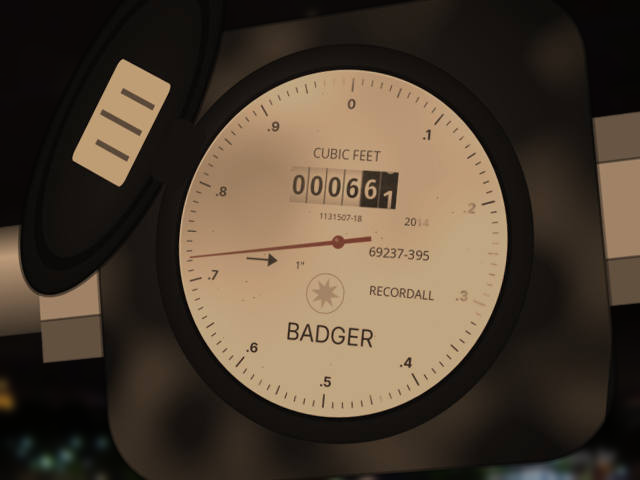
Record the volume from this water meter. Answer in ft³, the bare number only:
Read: 660.72
